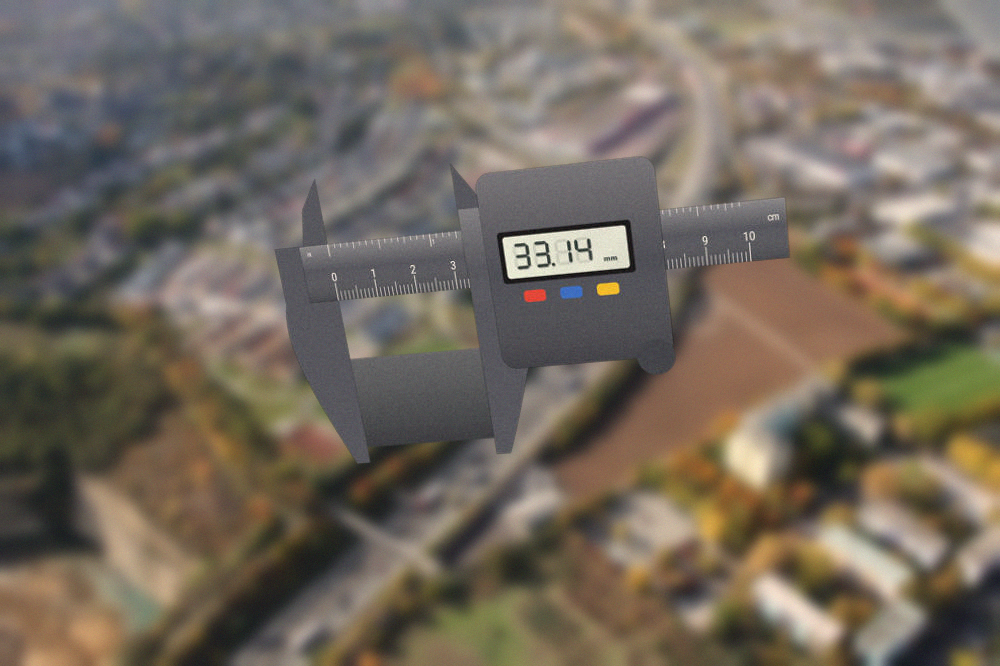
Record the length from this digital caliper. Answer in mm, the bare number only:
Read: 33.14
